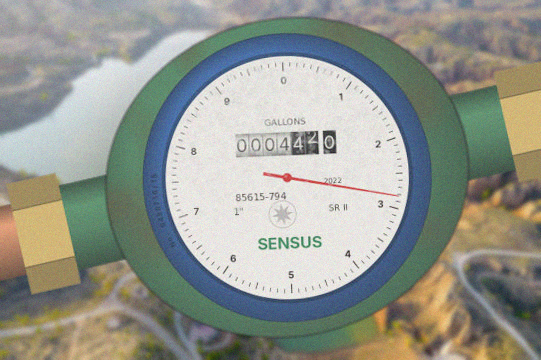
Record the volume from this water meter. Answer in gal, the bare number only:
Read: 4422.8
